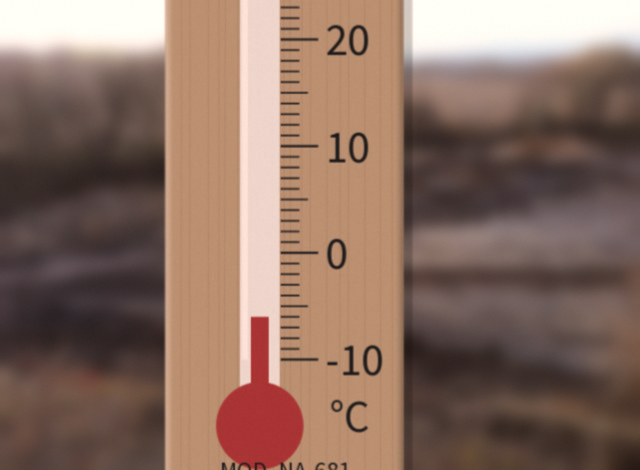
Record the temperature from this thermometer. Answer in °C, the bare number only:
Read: -6
